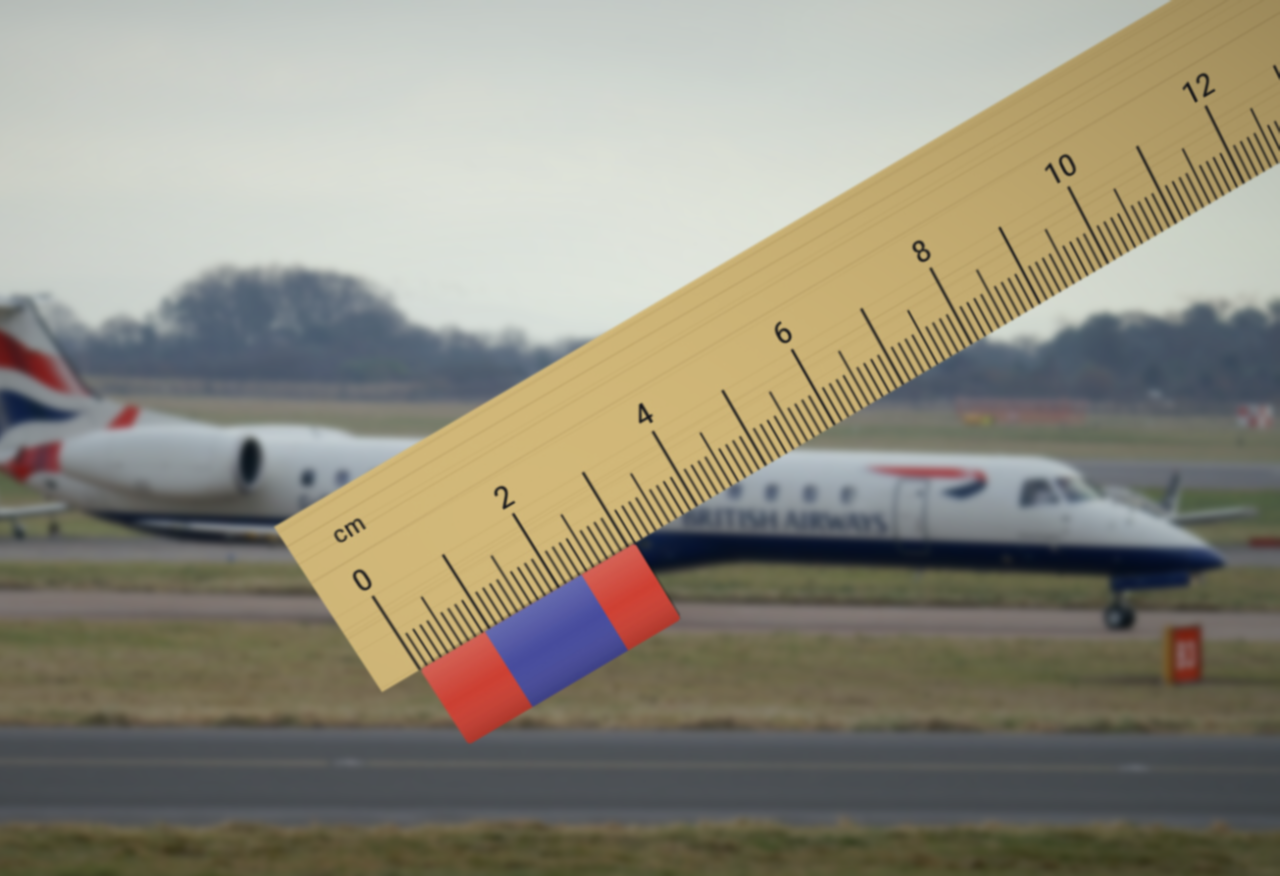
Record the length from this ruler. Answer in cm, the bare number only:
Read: 3.1
